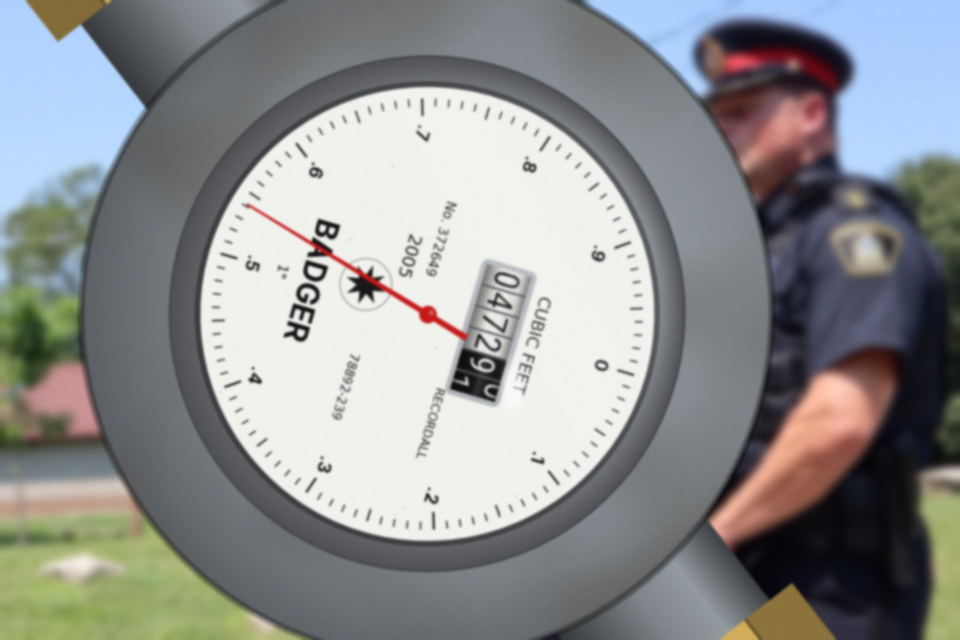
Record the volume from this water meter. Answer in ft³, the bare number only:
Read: 47290.54
